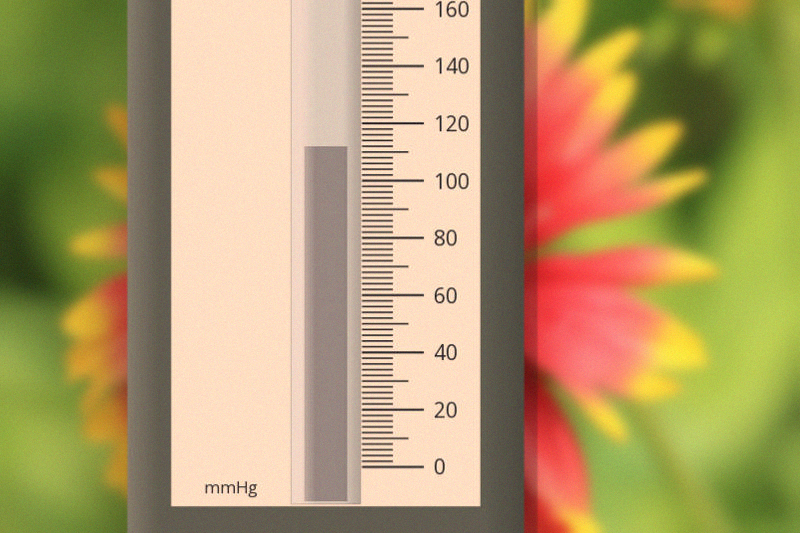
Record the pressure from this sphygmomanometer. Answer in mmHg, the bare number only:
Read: 112
